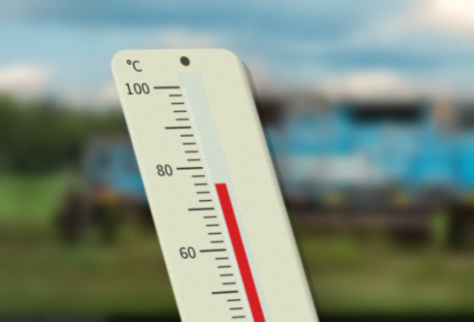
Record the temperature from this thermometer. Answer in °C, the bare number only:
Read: 76
